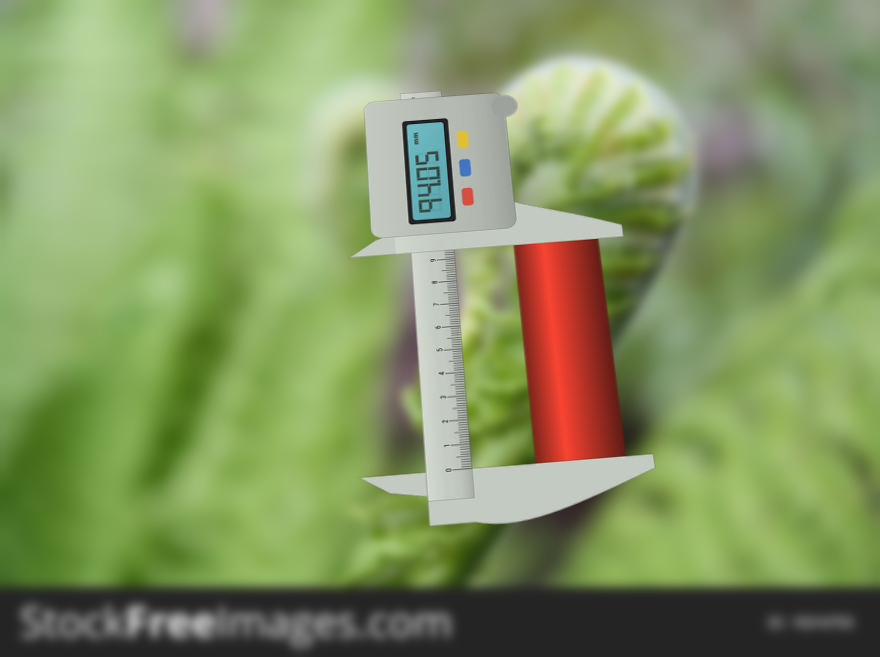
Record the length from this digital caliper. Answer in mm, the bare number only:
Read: 94.05
